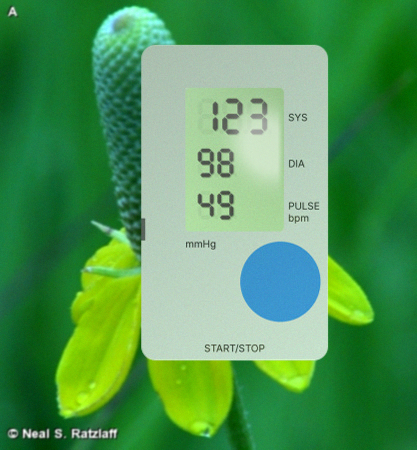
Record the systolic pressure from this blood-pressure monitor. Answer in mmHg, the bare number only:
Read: 123
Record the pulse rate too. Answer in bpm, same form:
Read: 49
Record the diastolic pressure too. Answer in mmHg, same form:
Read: 98
